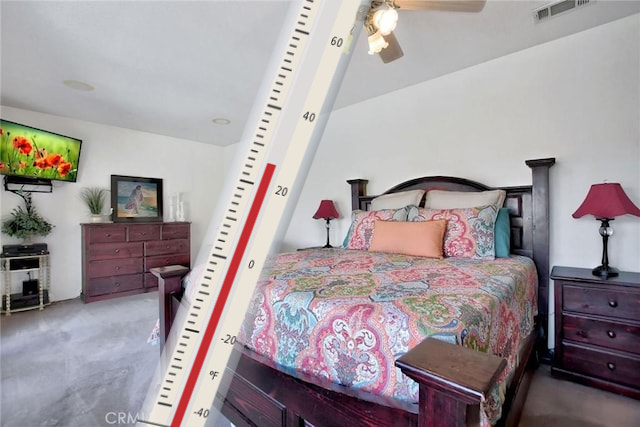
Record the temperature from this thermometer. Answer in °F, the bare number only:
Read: 26
